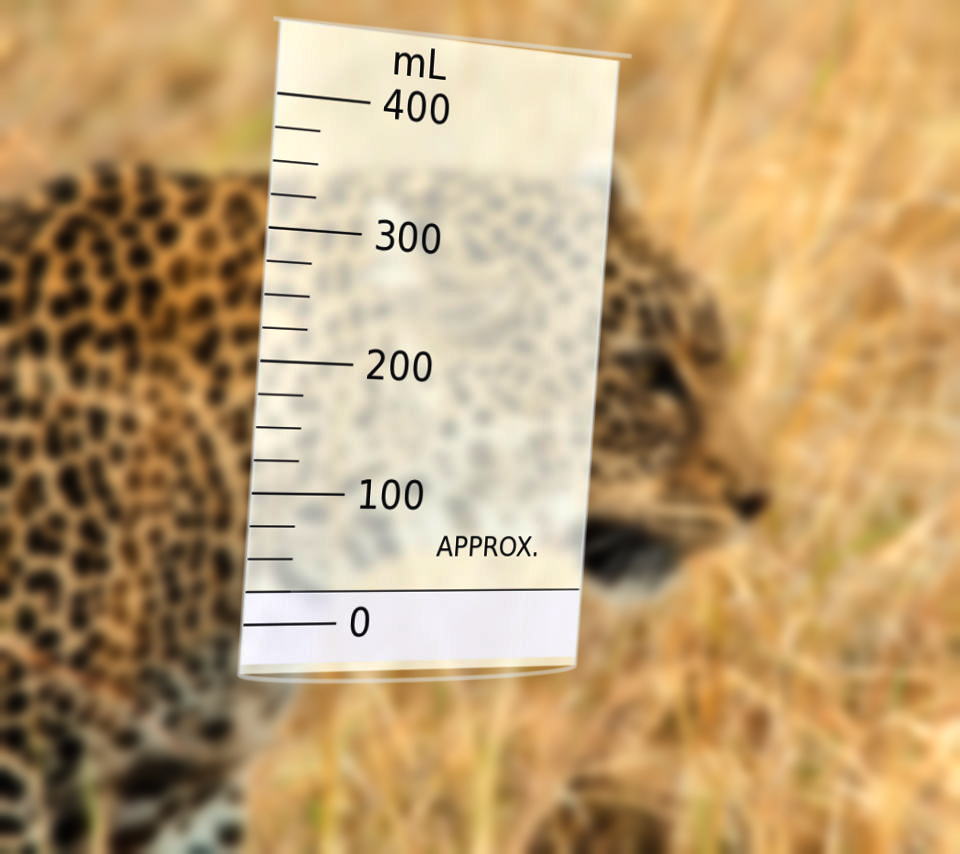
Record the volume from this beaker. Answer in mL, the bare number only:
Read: 25
